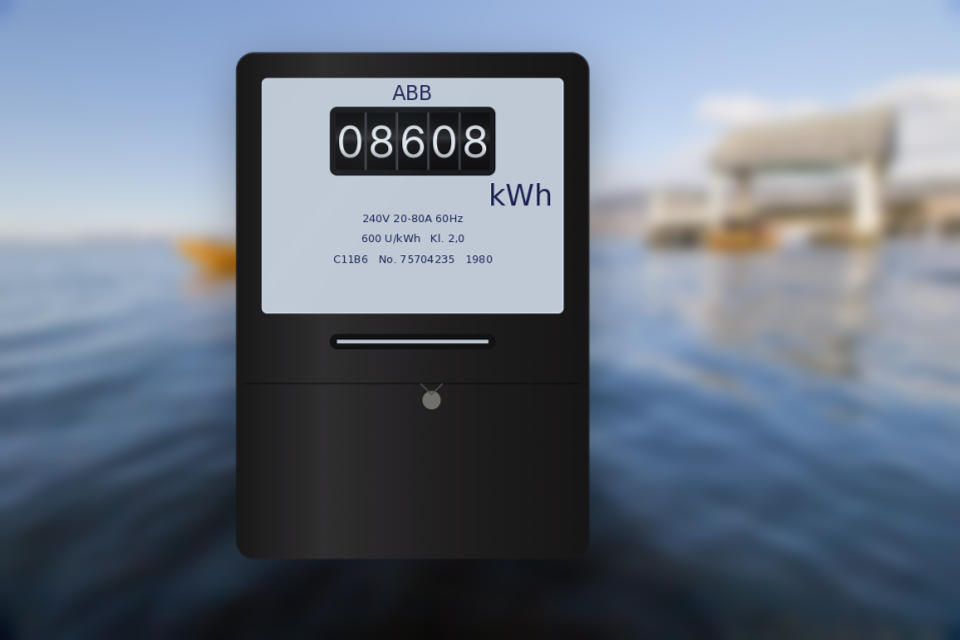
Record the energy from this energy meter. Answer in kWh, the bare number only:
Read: 8608
